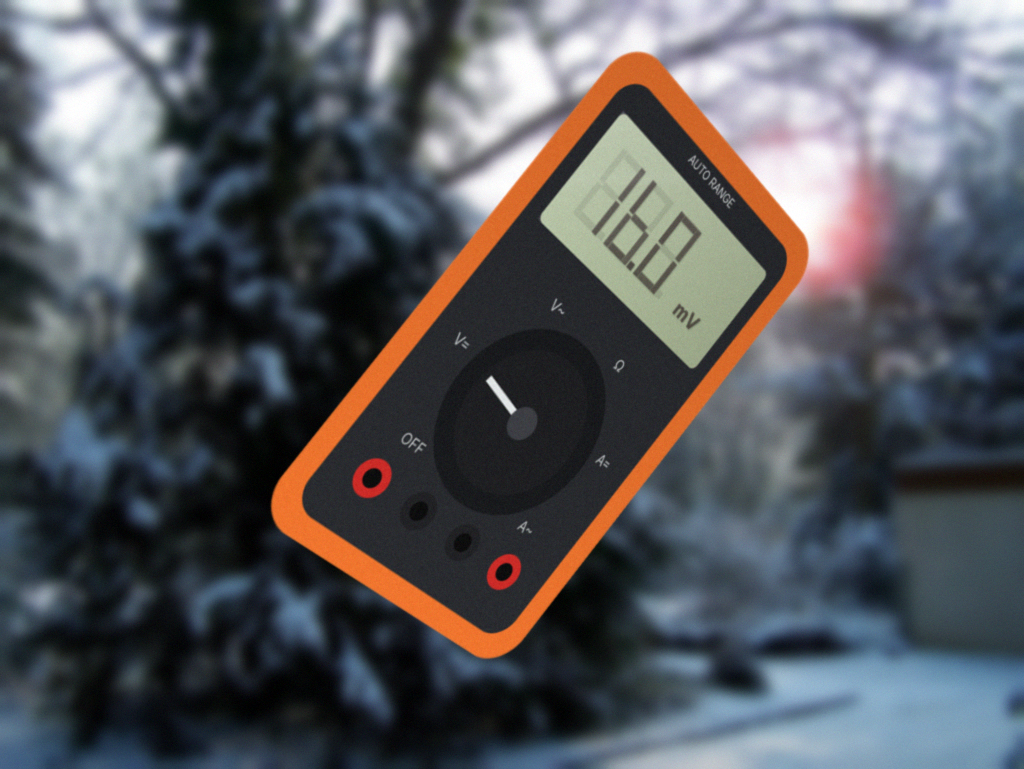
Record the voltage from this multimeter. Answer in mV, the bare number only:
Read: 16.0
